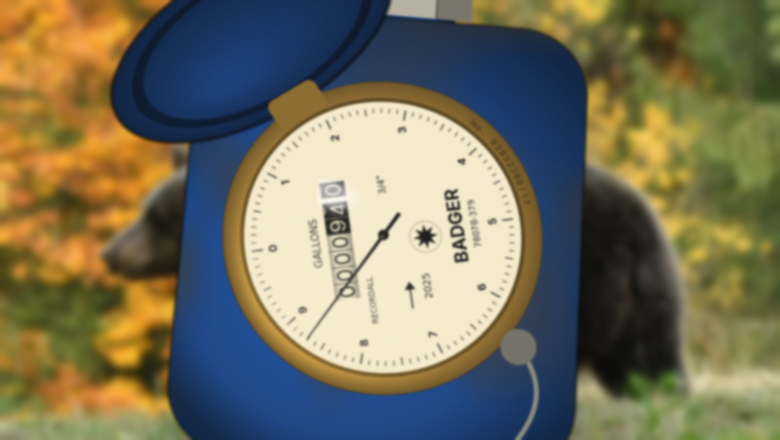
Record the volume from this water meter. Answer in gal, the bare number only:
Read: 938.7
